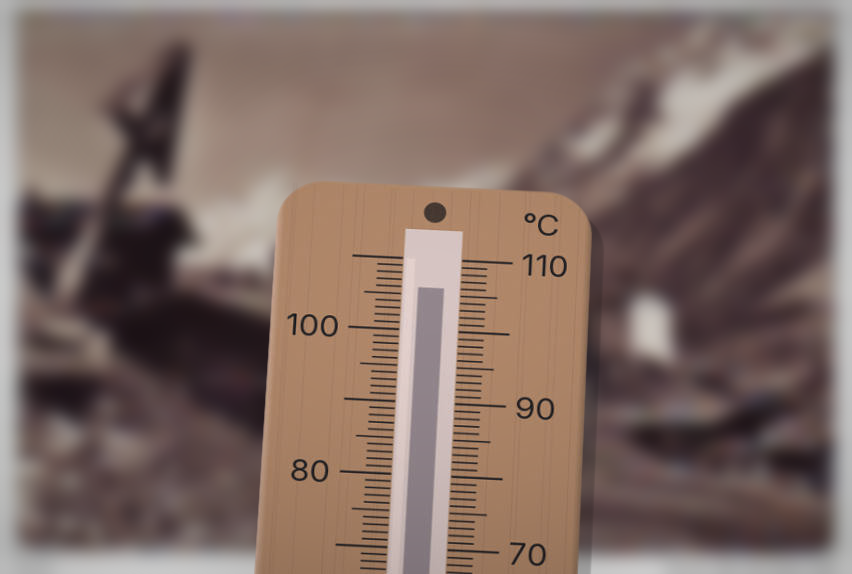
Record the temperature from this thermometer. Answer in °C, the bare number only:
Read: 106
